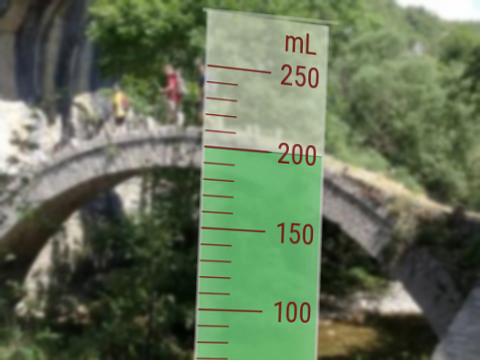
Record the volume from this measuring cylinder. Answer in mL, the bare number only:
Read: 200
